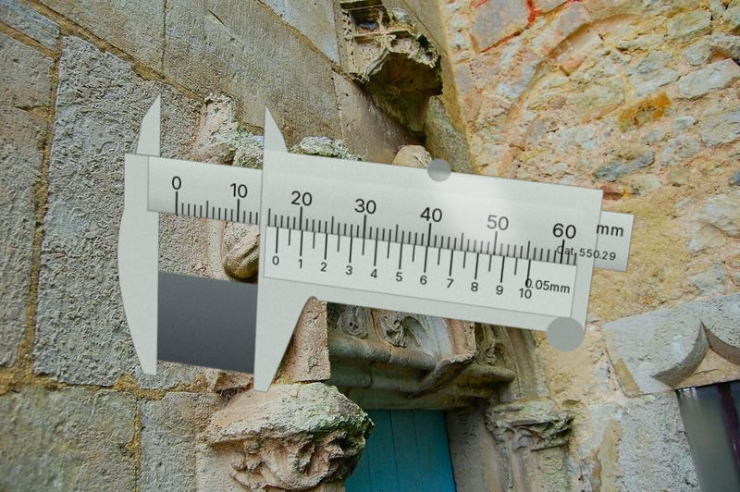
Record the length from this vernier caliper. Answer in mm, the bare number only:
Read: 16.4
